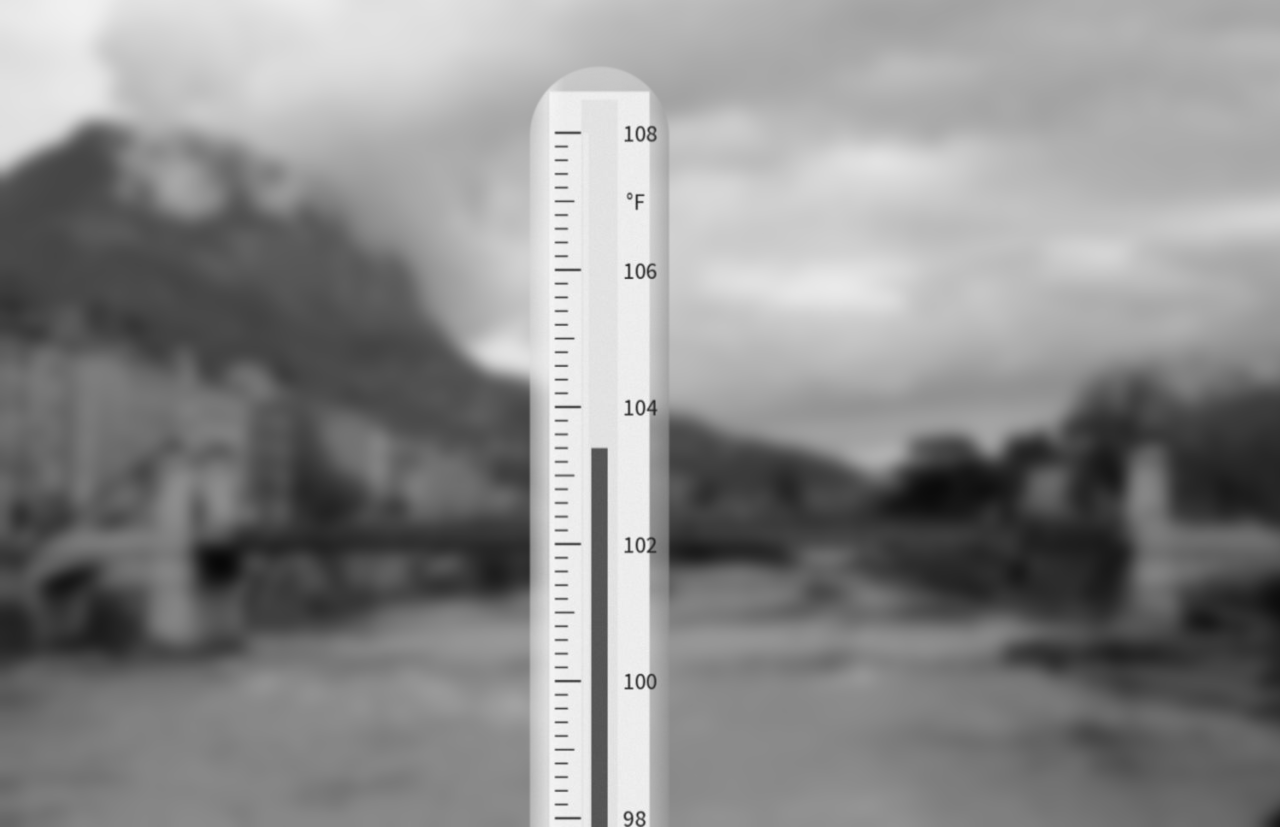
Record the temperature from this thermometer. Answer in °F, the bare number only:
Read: 103.4
